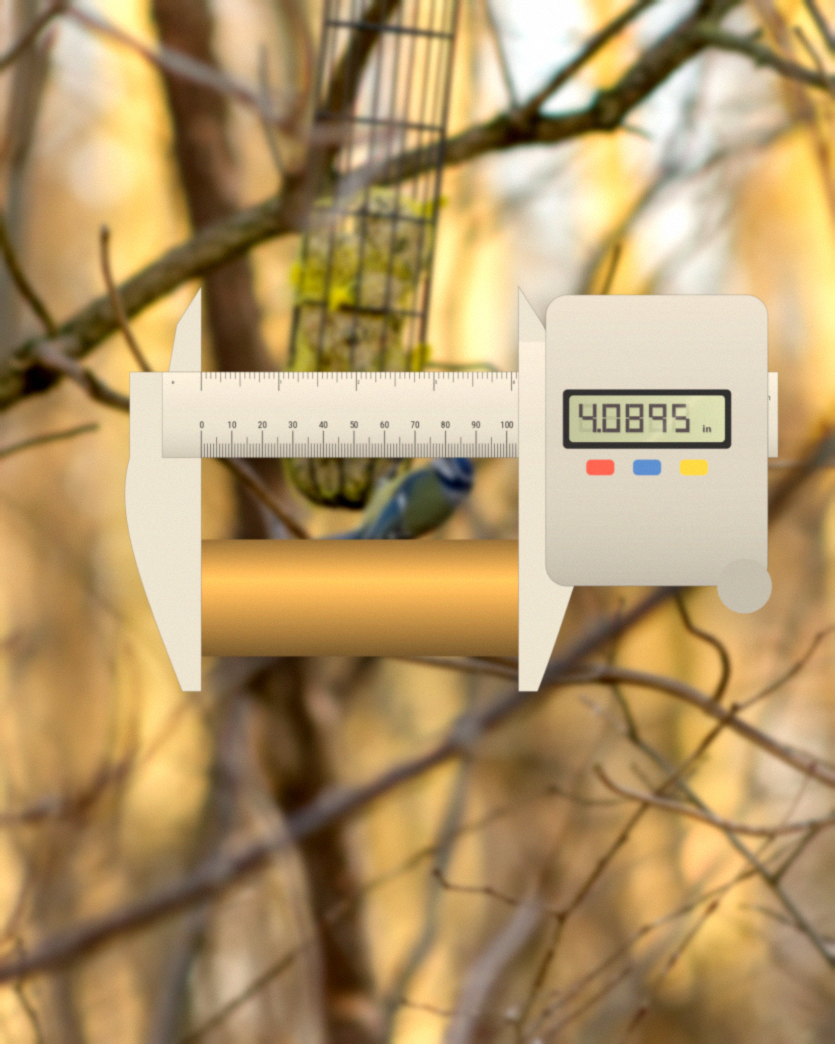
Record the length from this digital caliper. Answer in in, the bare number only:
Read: 4.0895
